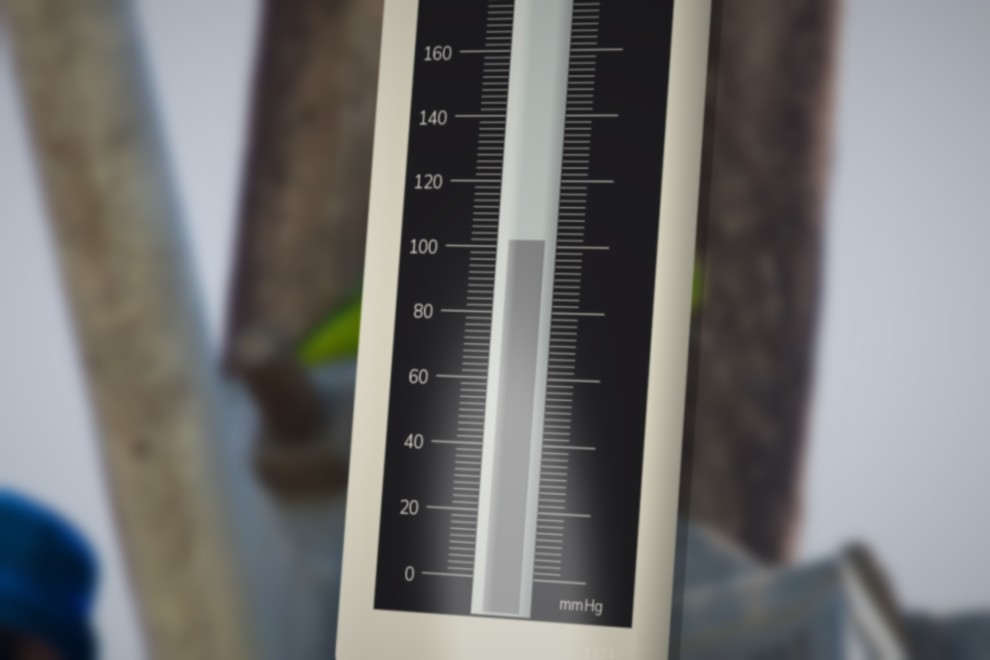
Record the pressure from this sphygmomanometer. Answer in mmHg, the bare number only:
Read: 102
